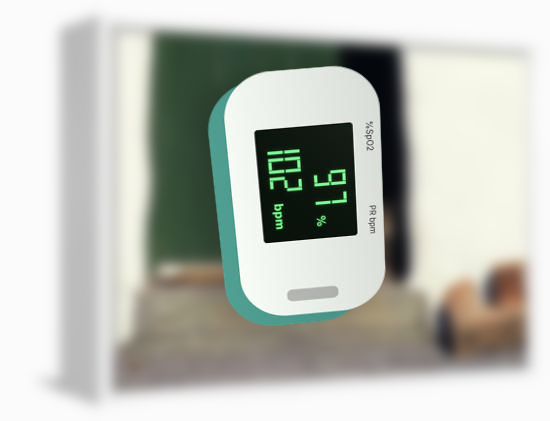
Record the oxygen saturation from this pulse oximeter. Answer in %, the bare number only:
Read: 97
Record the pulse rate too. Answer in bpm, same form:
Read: 102
